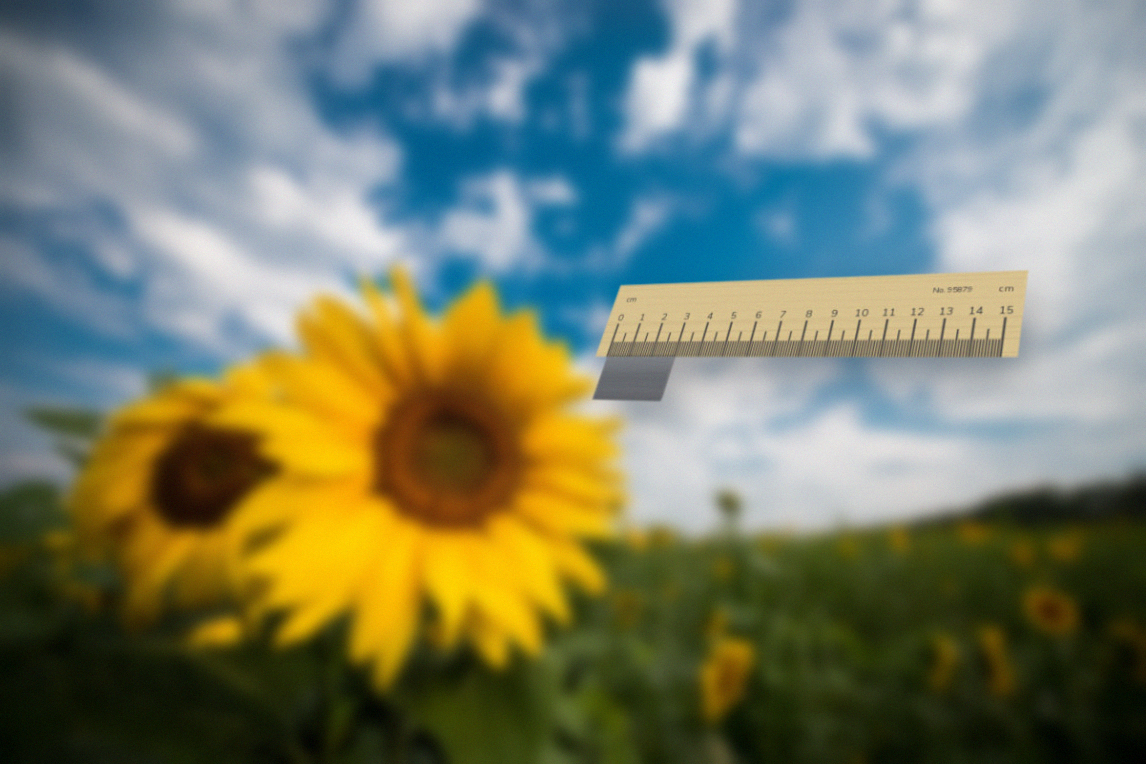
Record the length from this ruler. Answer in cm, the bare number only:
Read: 3
